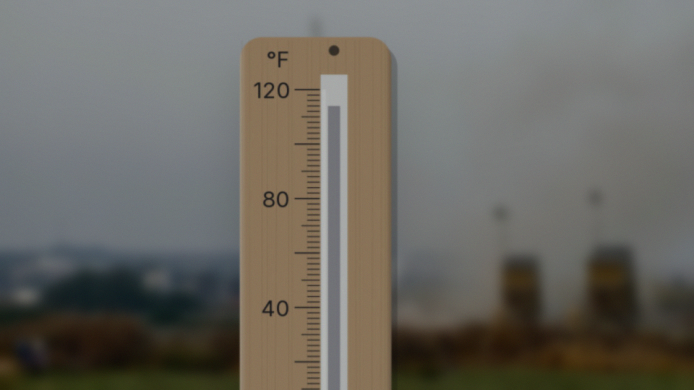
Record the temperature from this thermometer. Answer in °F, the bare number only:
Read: 114
